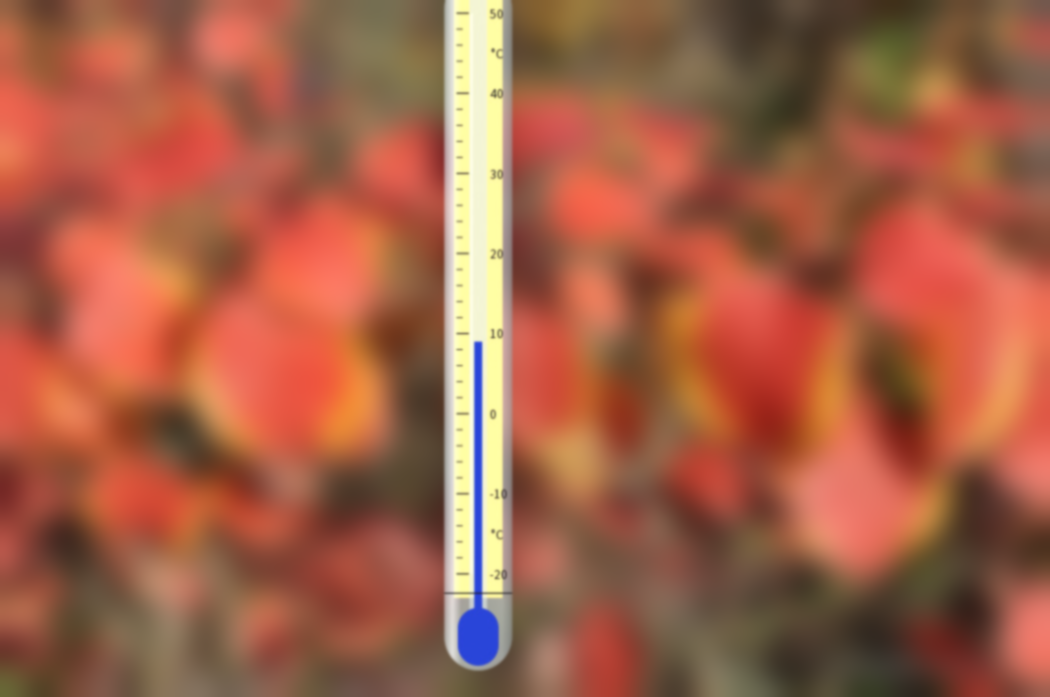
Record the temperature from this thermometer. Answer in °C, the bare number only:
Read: 9
